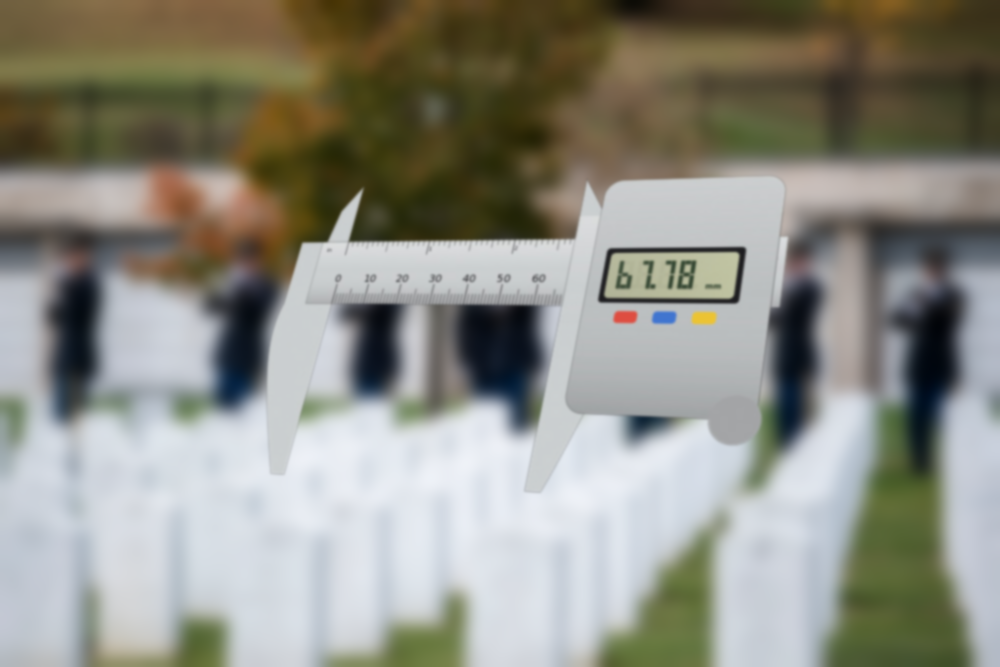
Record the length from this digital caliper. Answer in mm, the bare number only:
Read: 67.78
